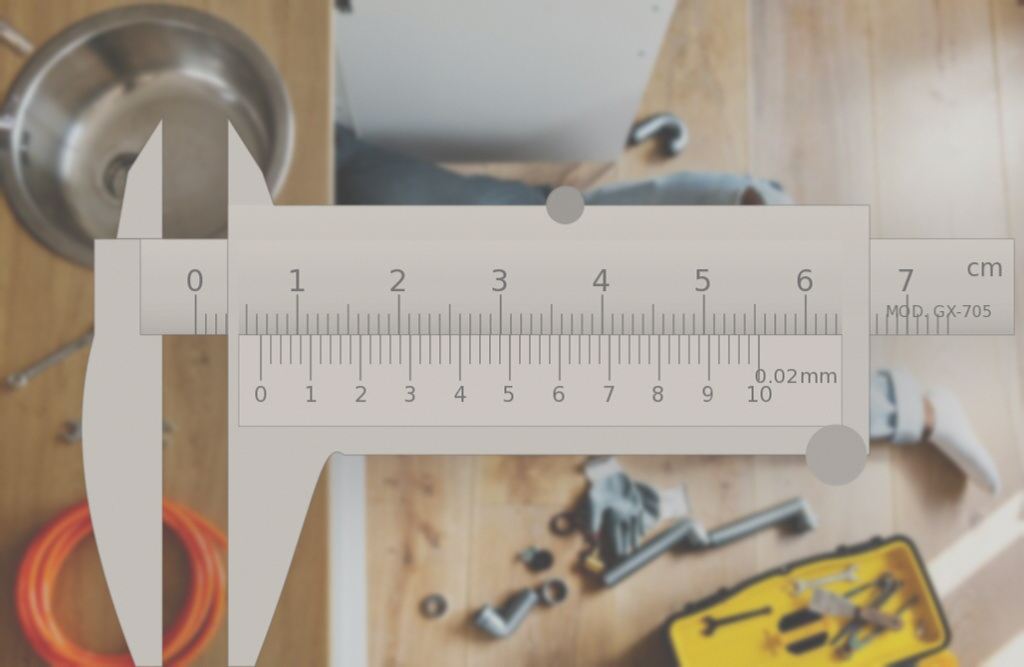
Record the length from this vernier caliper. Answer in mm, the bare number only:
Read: 6.4
